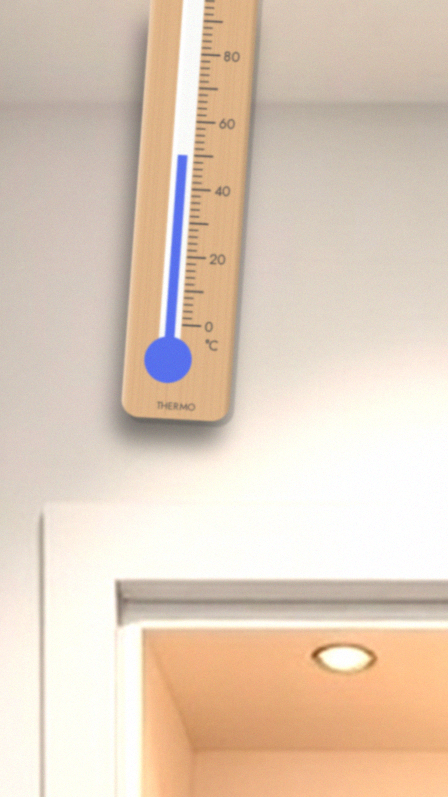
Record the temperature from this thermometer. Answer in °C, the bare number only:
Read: 50
